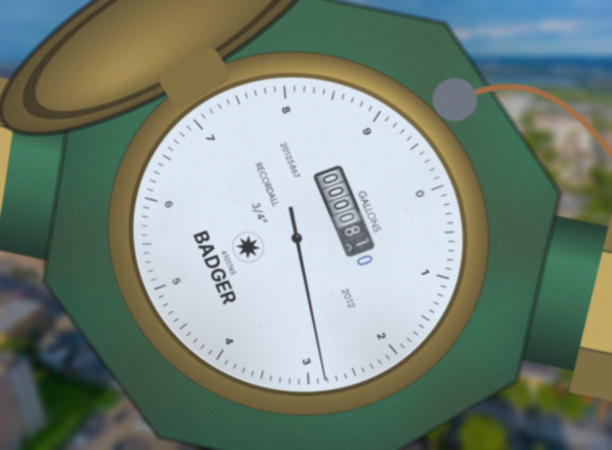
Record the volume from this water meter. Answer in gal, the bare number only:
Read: 812.8
